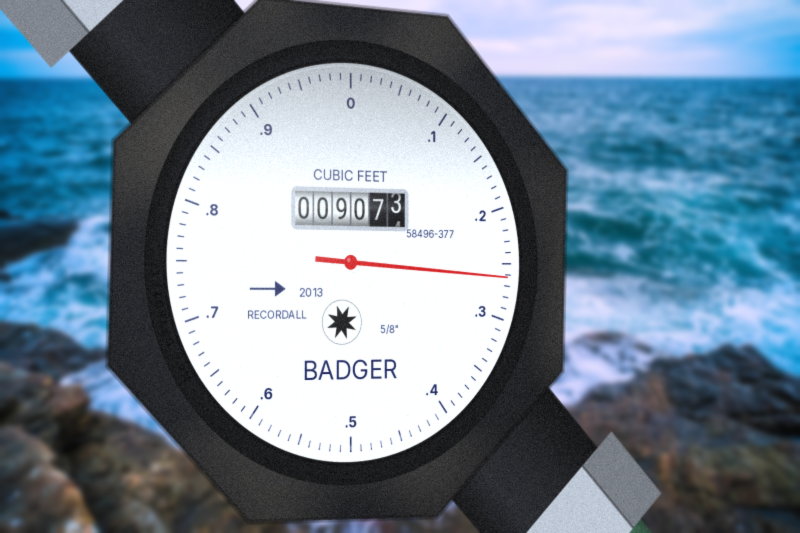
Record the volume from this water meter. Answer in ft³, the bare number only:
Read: 9073.26
